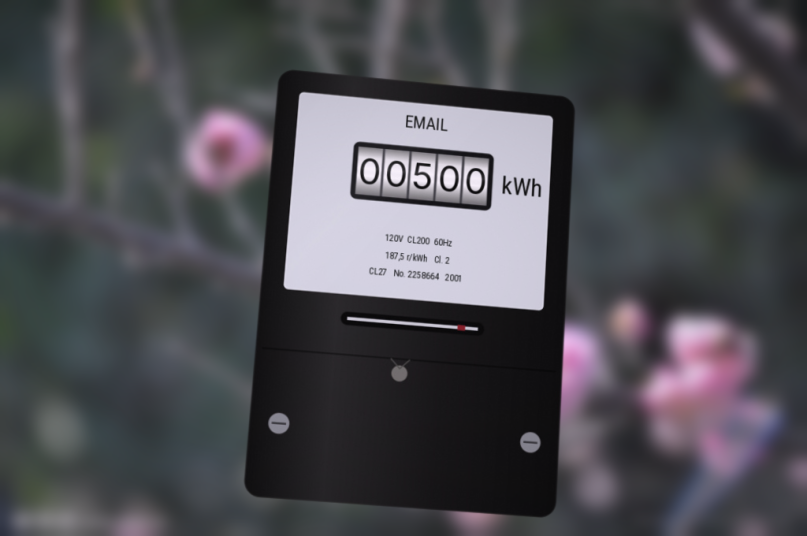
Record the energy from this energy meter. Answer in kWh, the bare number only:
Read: 500
